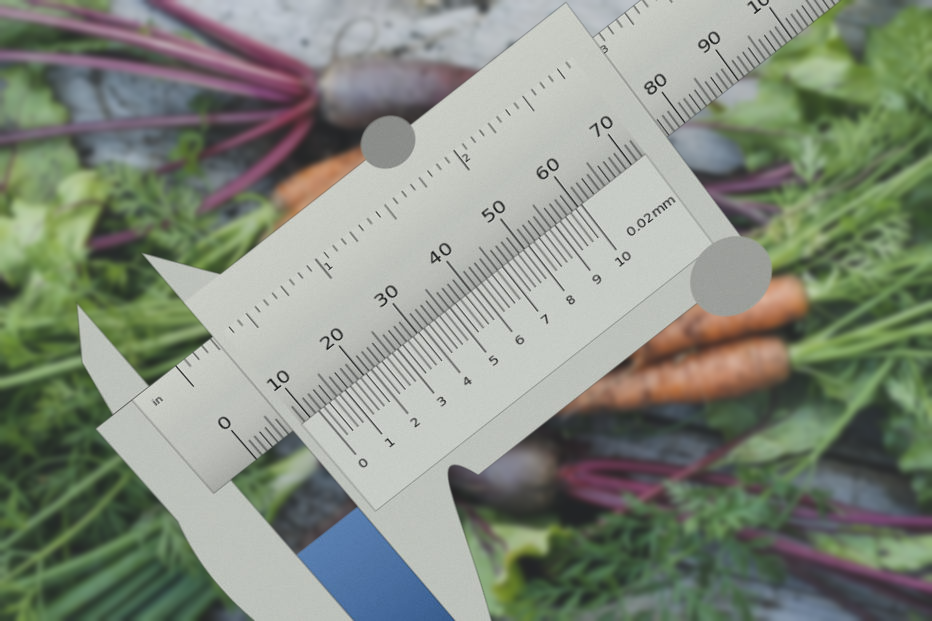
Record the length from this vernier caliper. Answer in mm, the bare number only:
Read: 11.6
